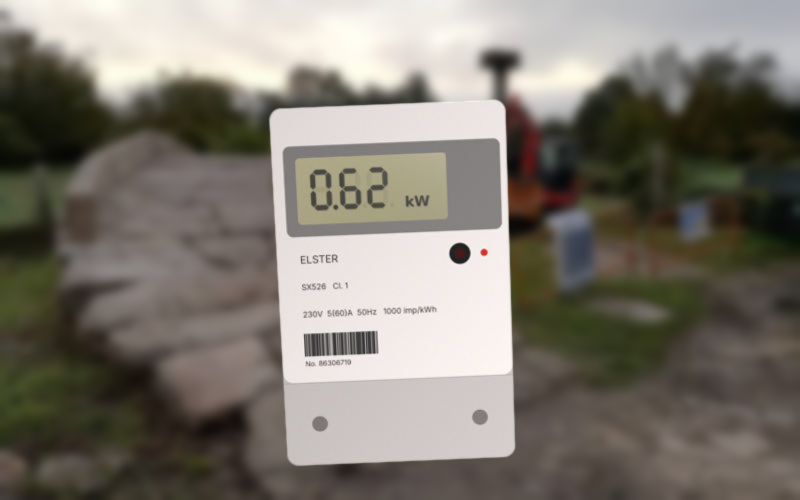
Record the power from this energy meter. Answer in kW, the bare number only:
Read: 0.62
